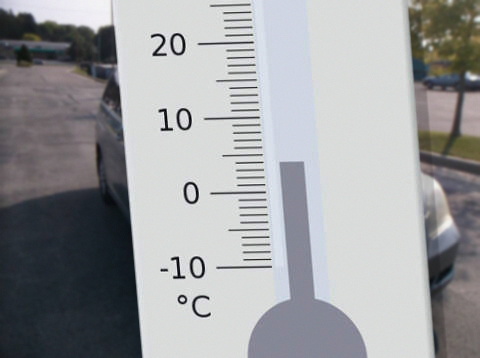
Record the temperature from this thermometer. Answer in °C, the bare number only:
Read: 4
